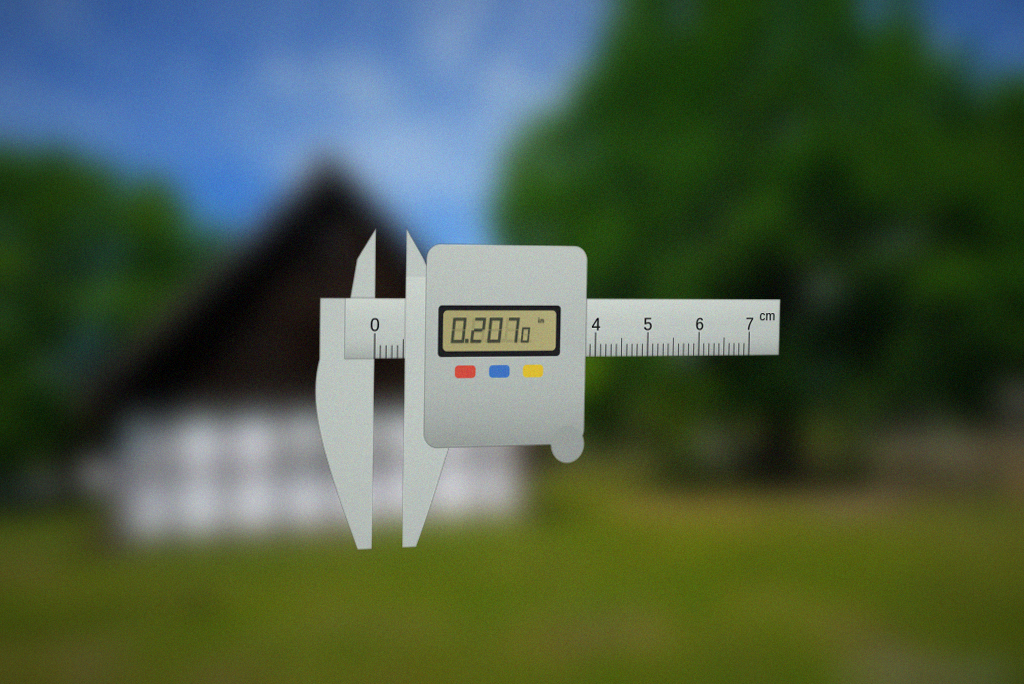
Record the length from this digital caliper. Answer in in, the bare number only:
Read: 0.2070
